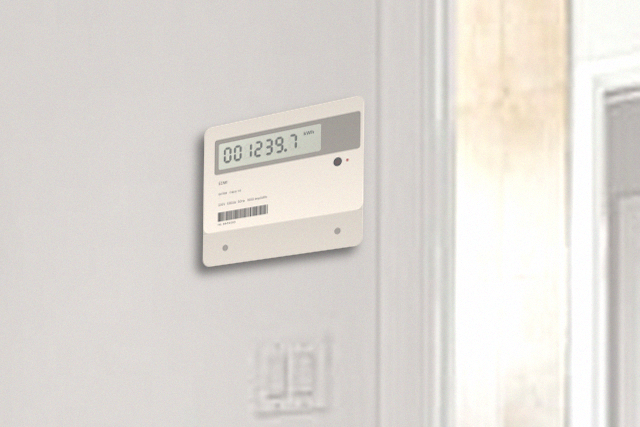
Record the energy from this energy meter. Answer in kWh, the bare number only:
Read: 1239.7
